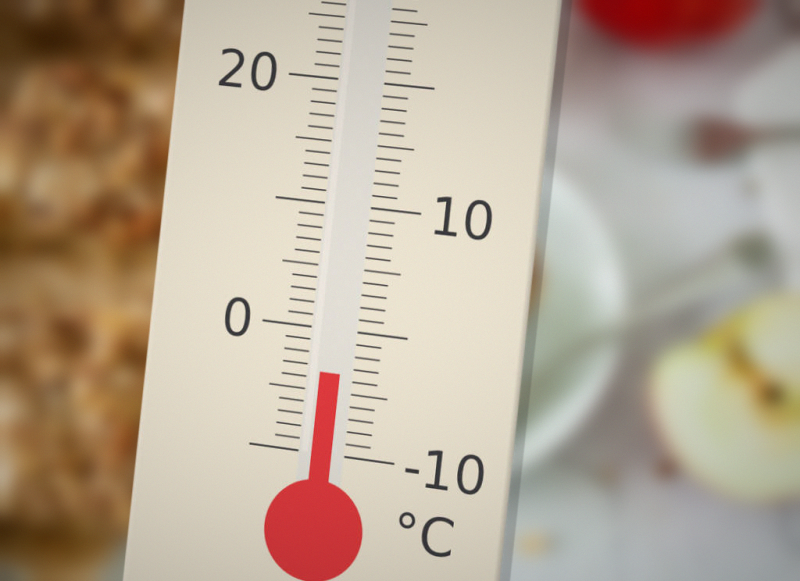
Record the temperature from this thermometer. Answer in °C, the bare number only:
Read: -3.5
